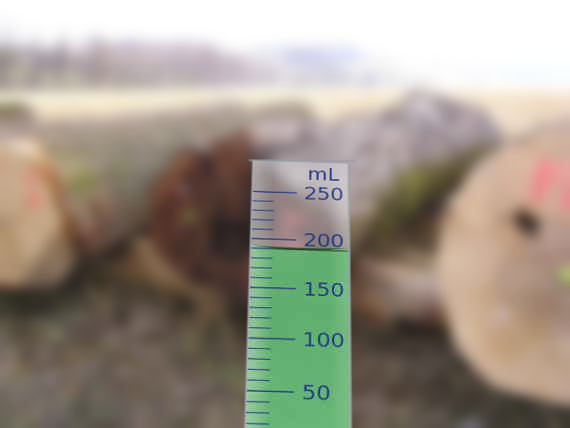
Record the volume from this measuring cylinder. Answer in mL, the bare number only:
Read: 190
